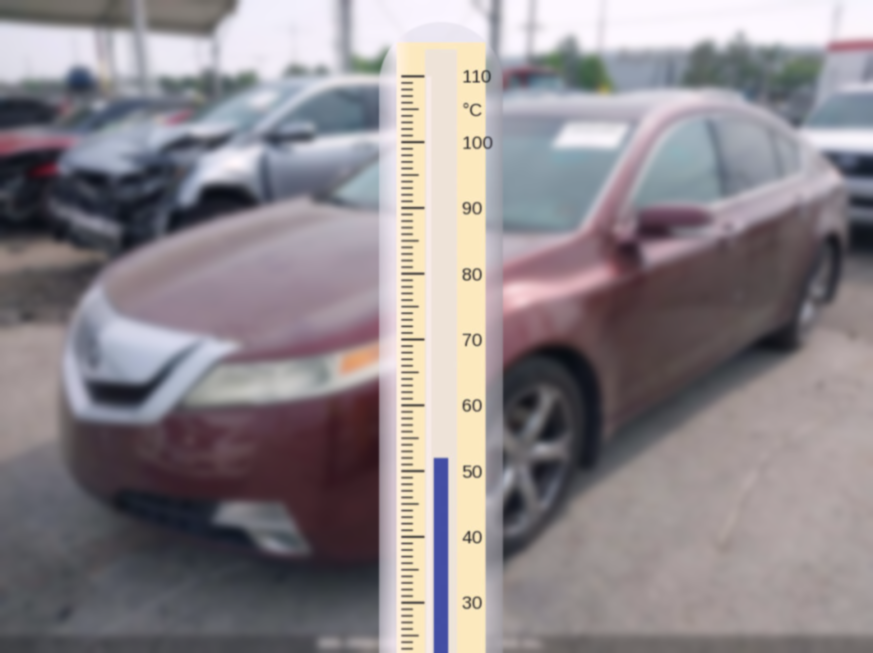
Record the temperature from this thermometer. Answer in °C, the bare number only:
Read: 52
